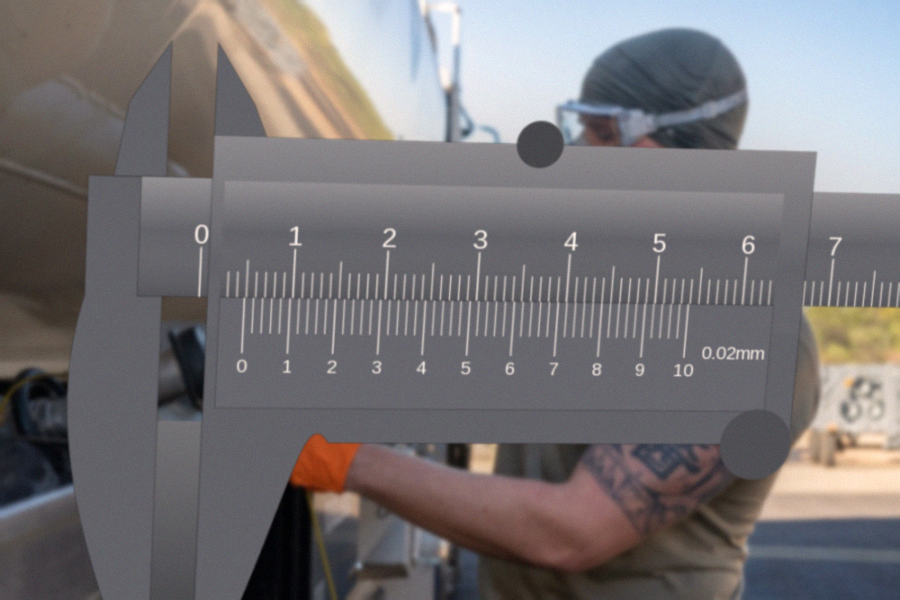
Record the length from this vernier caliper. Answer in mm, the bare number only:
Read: 4.8
